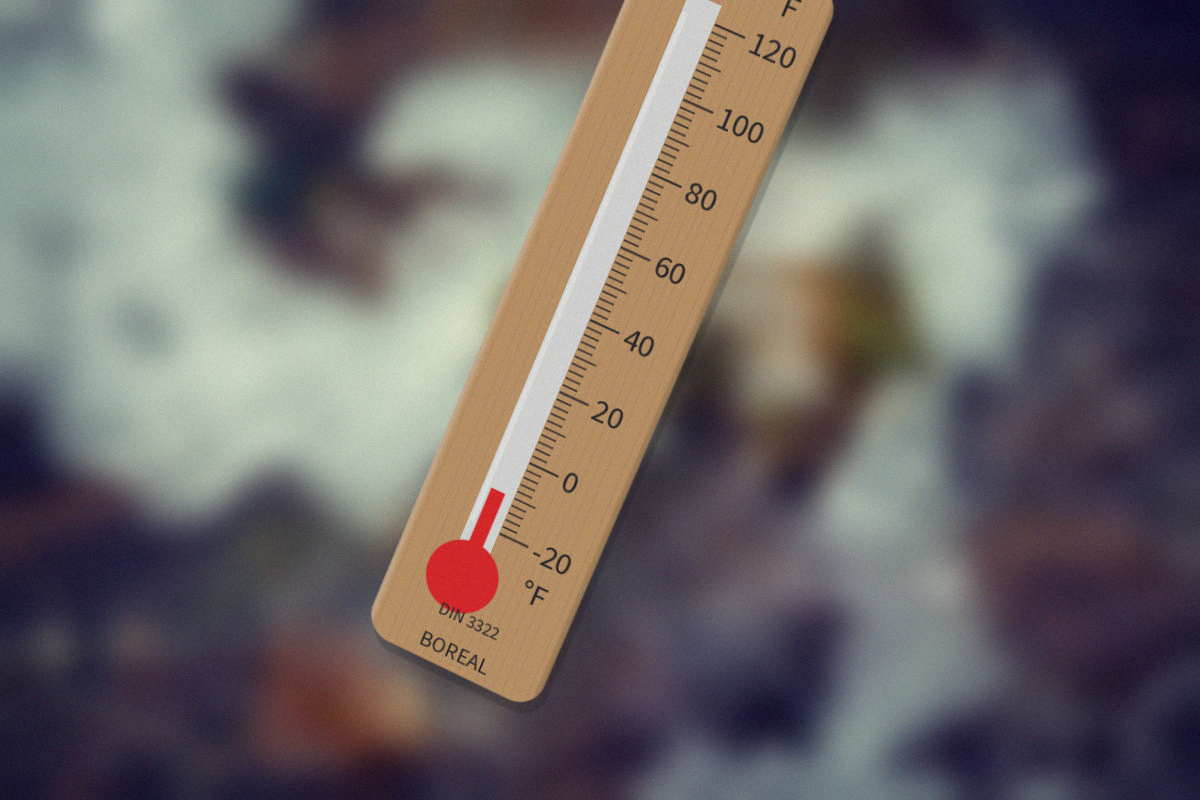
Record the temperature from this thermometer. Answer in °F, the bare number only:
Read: -10
